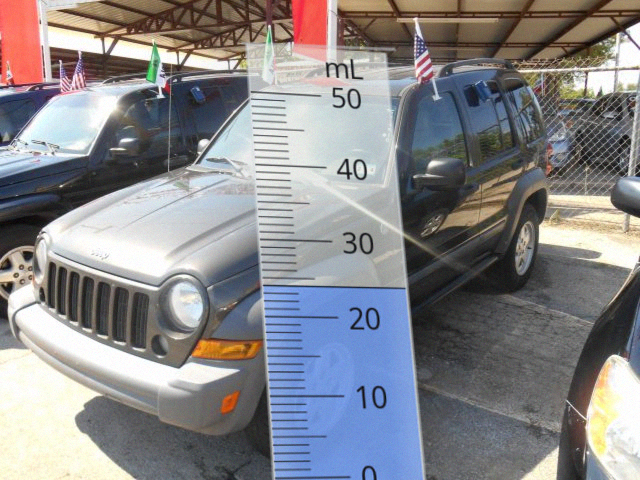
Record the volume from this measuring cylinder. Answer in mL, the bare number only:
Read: 24
